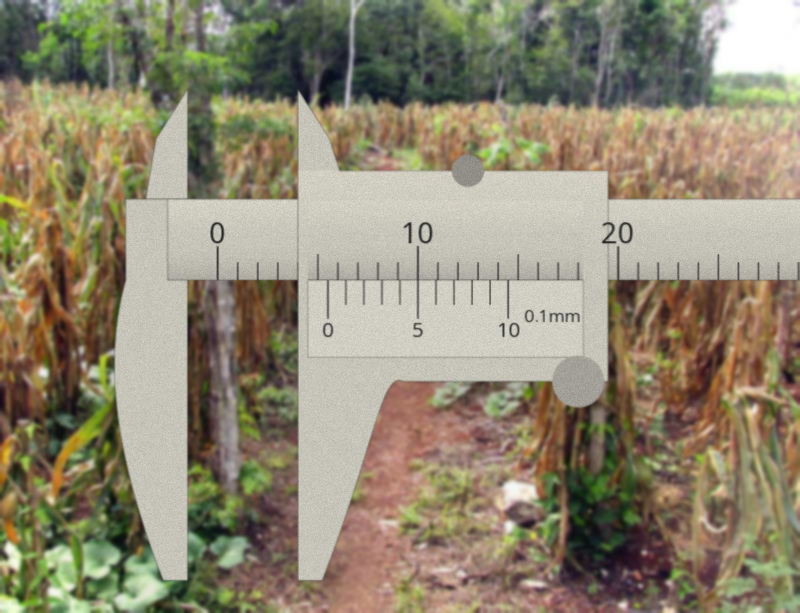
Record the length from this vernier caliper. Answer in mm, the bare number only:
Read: 5.5
